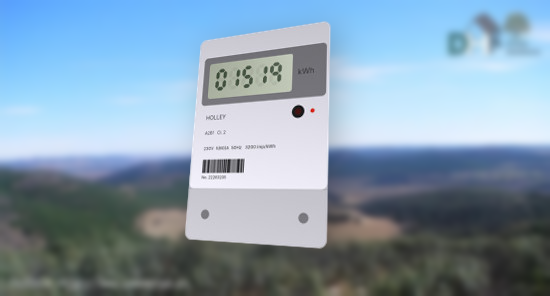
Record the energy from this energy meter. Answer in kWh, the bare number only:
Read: 1519
